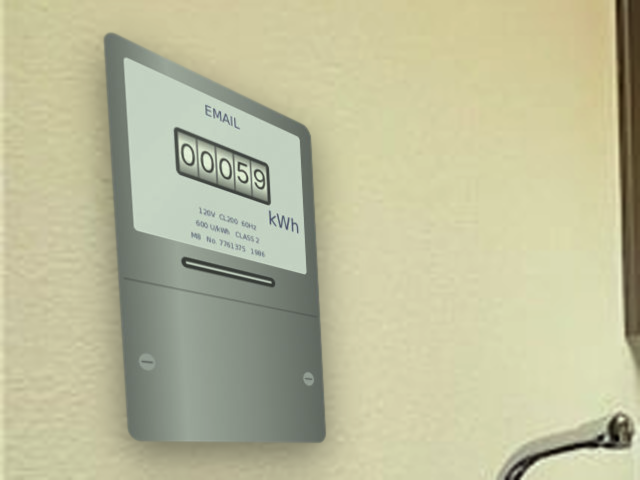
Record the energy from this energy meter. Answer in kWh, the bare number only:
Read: 59
